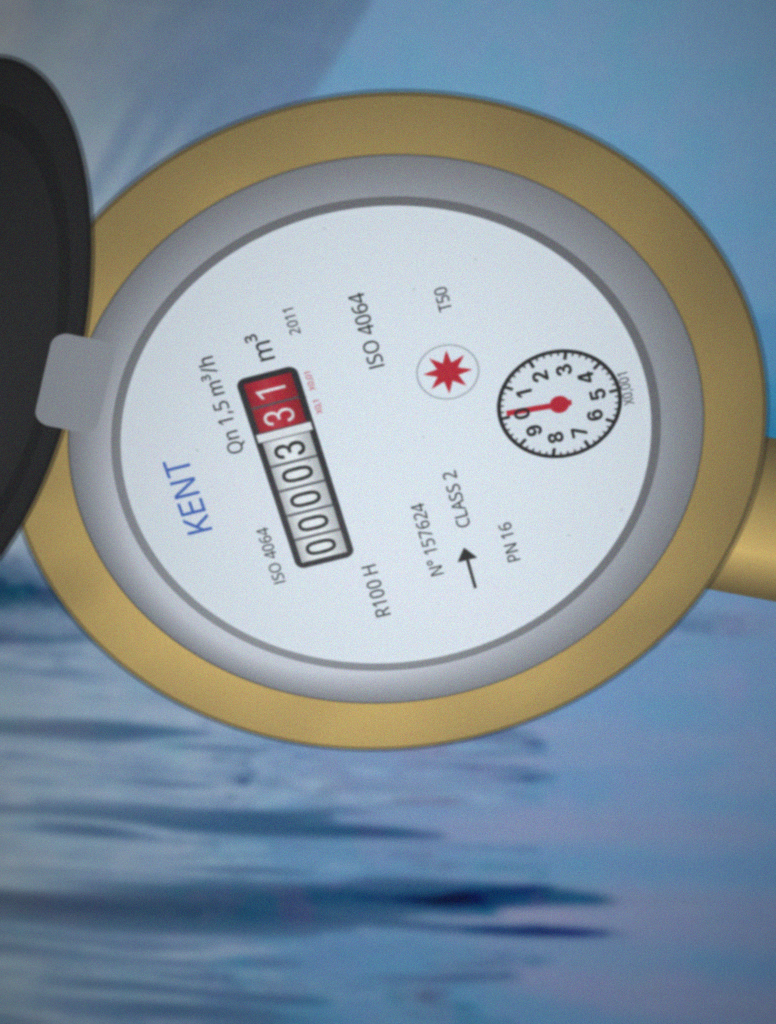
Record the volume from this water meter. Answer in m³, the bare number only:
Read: 3.310
